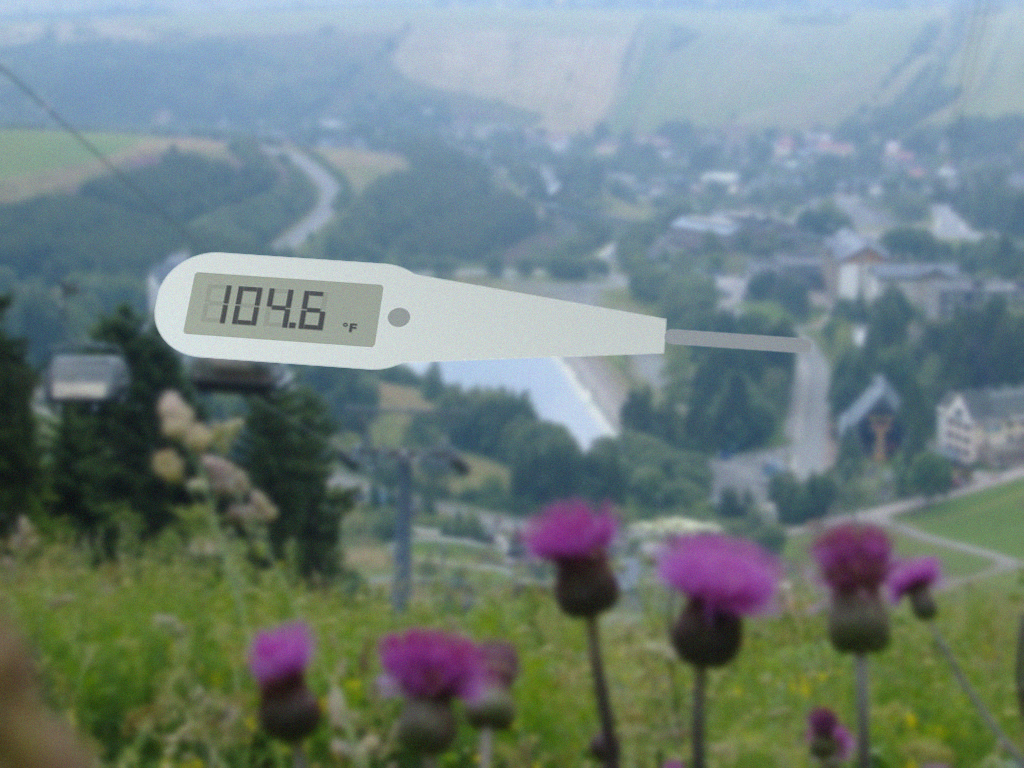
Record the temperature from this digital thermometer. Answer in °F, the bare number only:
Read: 104.6
